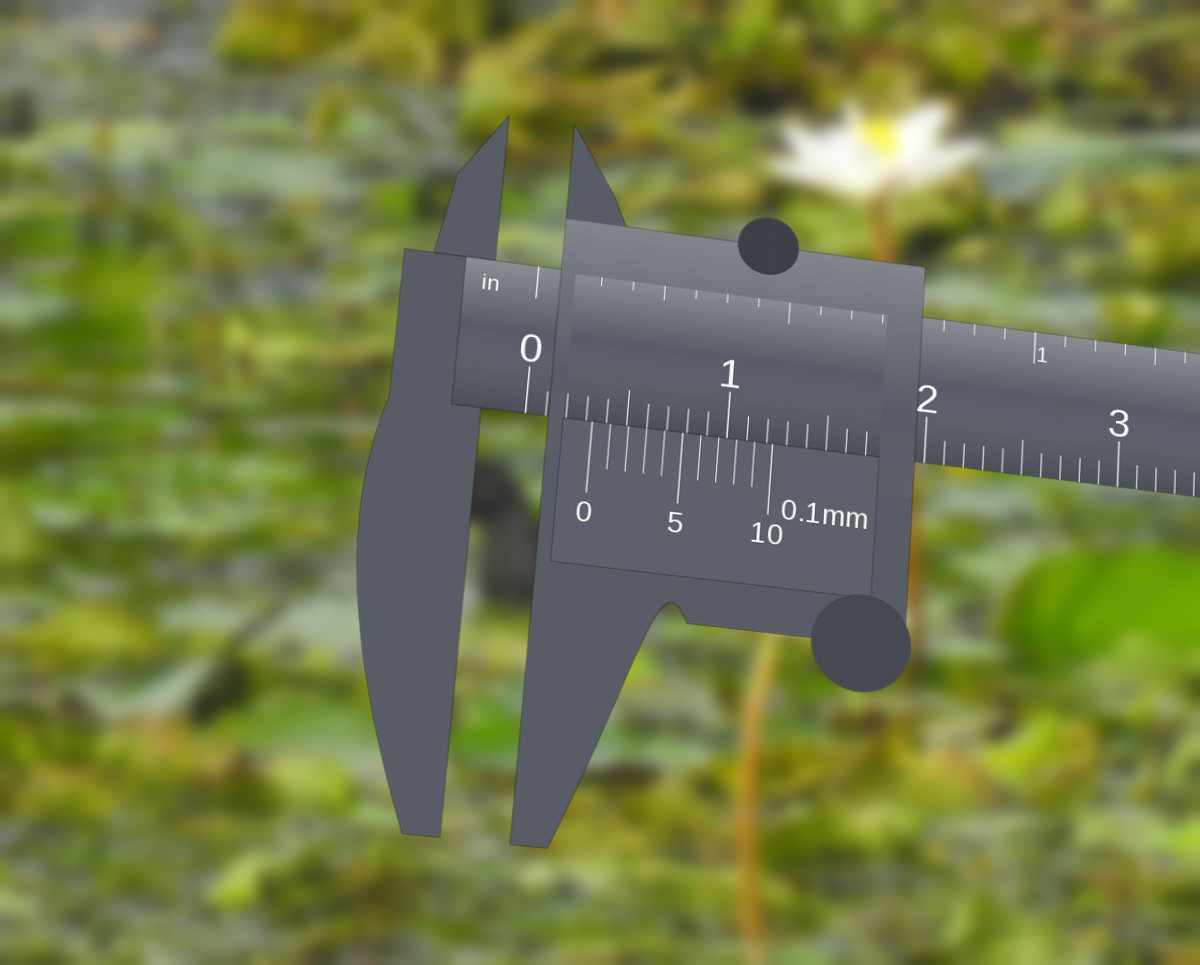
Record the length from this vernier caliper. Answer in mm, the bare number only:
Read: 3.3
